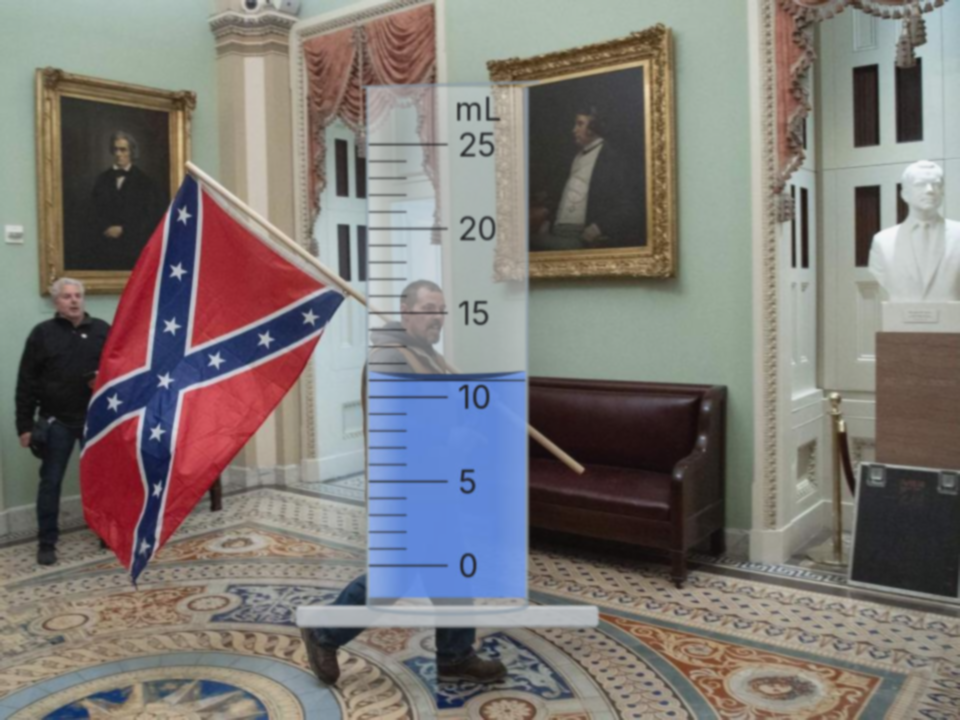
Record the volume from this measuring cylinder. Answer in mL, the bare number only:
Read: 11
